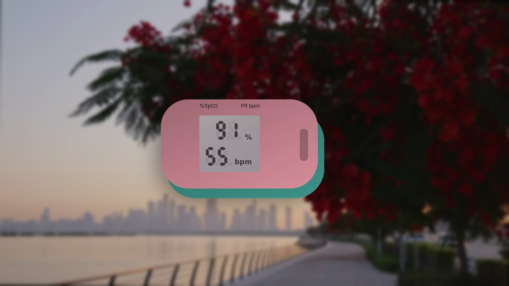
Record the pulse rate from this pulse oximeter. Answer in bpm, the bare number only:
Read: 55
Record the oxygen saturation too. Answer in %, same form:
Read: 91
